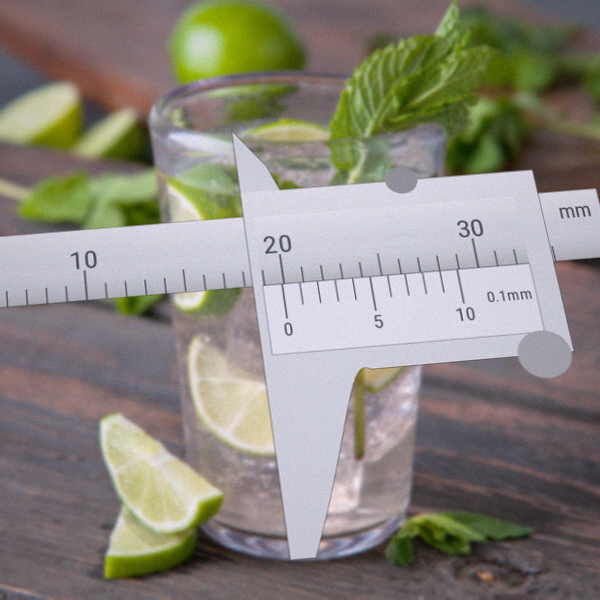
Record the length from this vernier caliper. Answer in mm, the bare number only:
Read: 19.9
